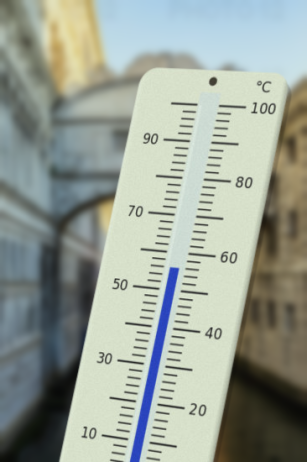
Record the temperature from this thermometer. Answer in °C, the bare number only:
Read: 56
